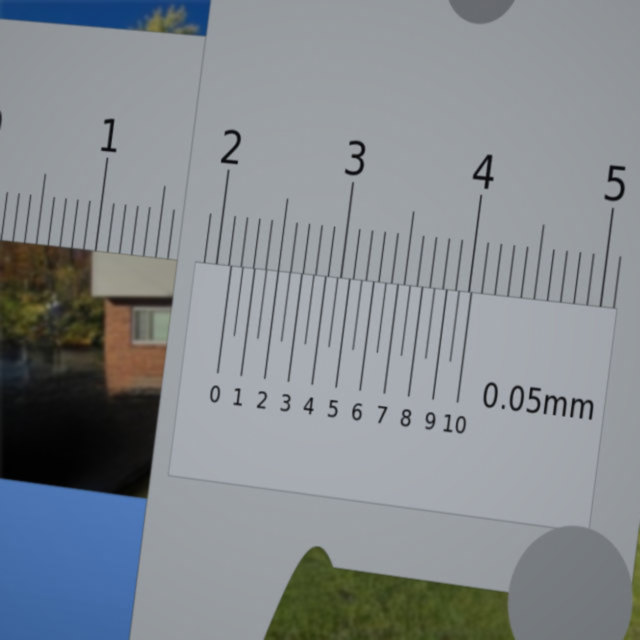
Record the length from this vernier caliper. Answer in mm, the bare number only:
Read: 21.2
